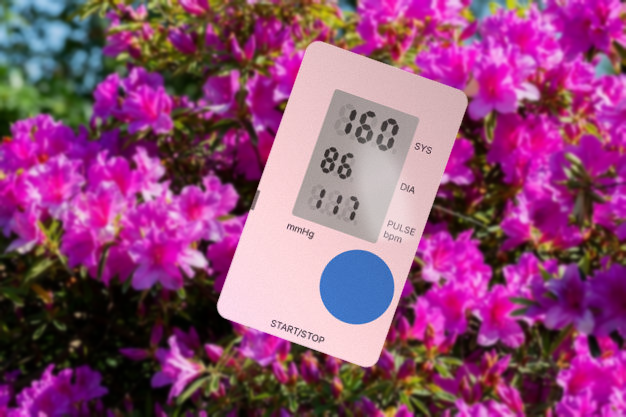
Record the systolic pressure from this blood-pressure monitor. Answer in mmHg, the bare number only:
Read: 160
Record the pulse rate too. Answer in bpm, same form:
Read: 117
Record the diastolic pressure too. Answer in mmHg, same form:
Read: 86
